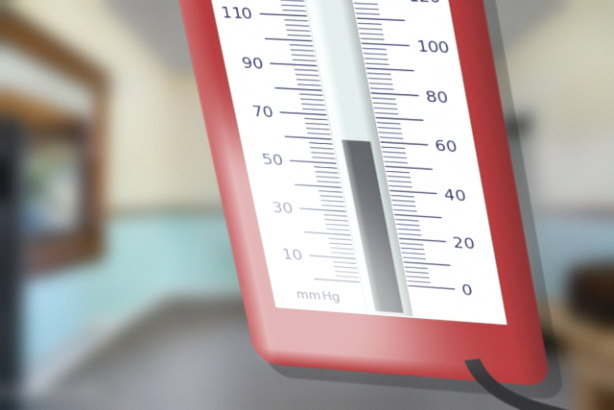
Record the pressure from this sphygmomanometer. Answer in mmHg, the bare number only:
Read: 60
